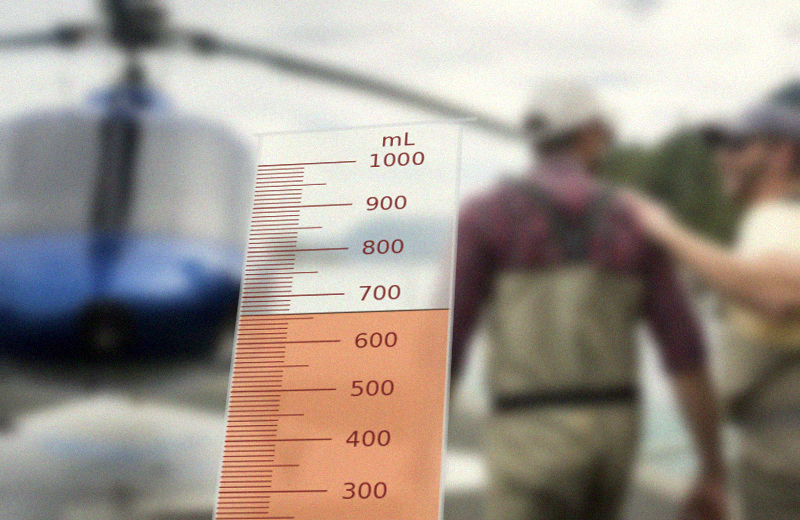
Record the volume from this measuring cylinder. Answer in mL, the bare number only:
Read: 660
